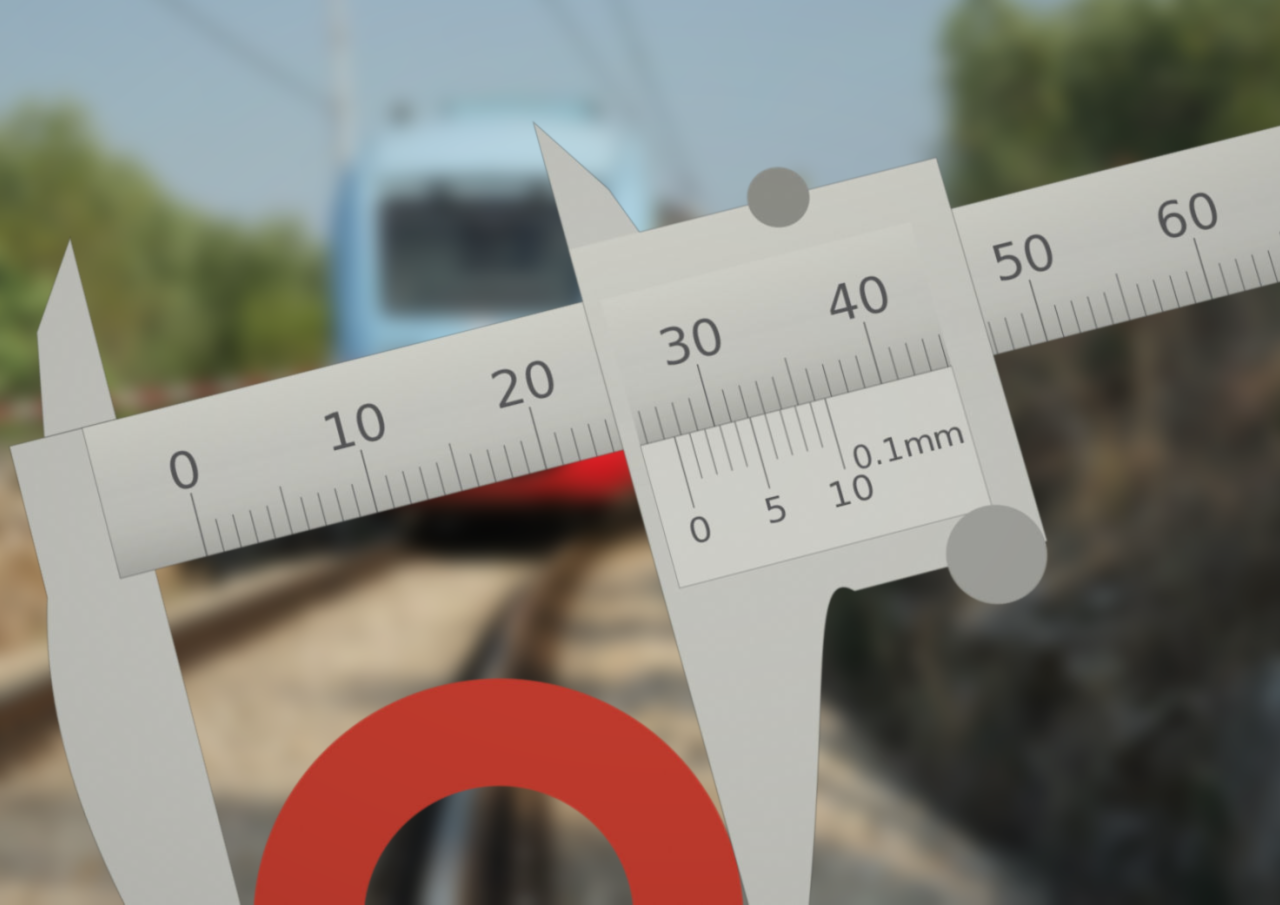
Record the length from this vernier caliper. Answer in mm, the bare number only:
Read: 27.6
